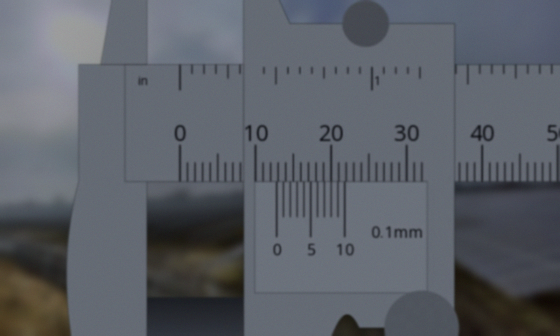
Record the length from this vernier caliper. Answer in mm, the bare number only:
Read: 12.8
